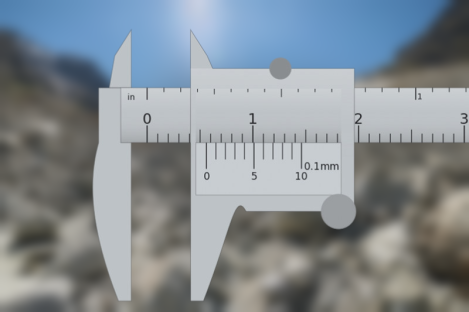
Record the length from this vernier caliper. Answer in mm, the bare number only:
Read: 5.6
